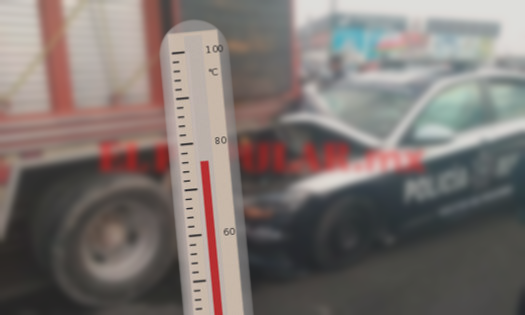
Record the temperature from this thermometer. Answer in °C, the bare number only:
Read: 76
